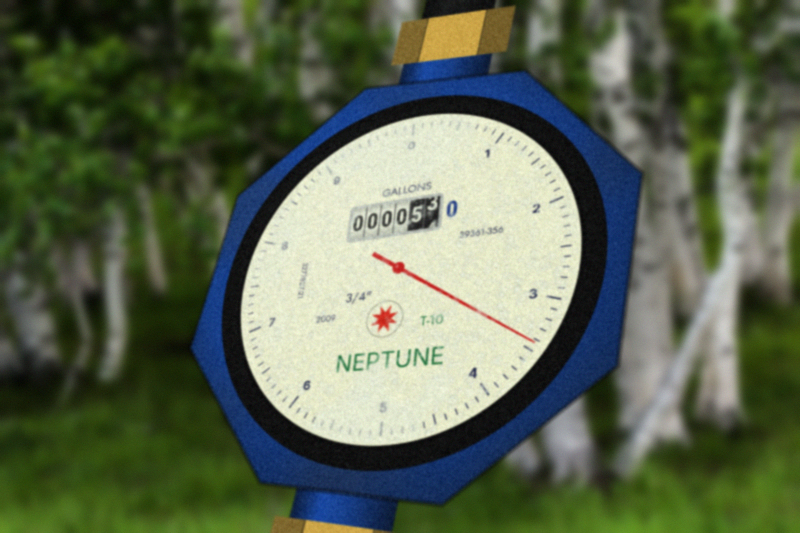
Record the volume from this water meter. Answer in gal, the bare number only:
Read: 533.4
